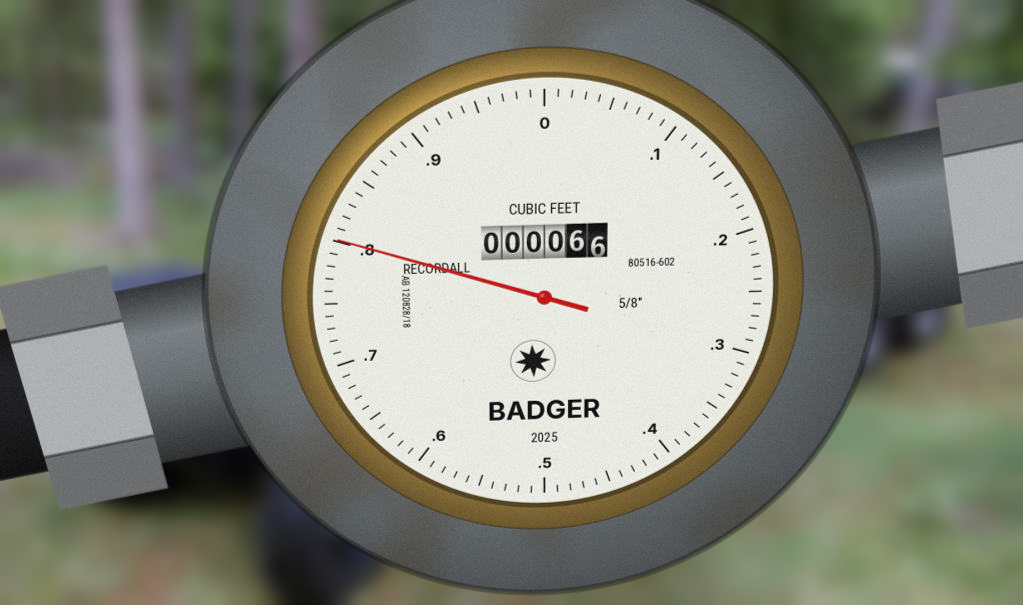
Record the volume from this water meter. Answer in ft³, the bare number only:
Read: 65.80
